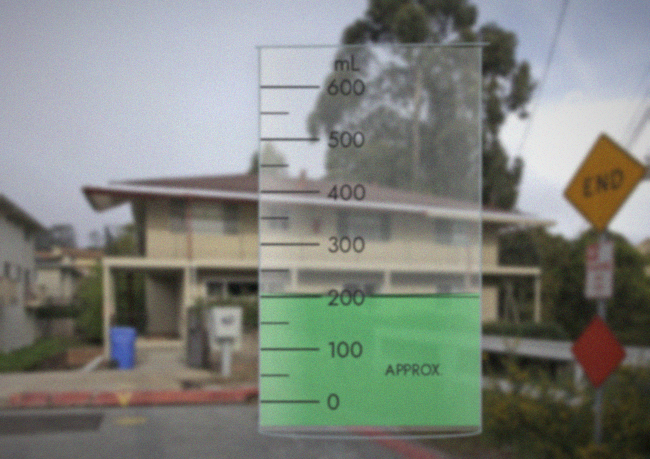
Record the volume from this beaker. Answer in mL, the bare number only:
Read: 200
